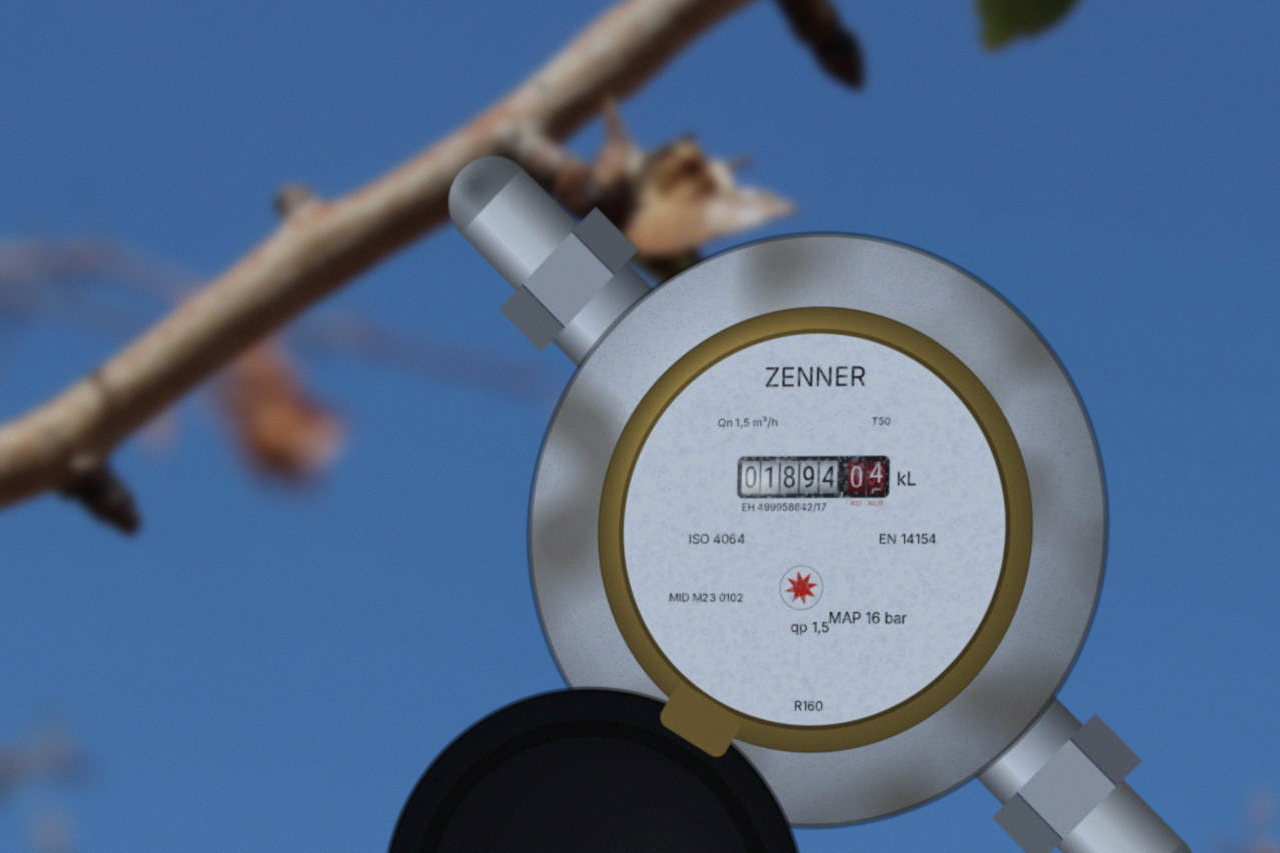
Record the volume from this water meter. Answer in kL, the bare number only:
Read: 1894.04
